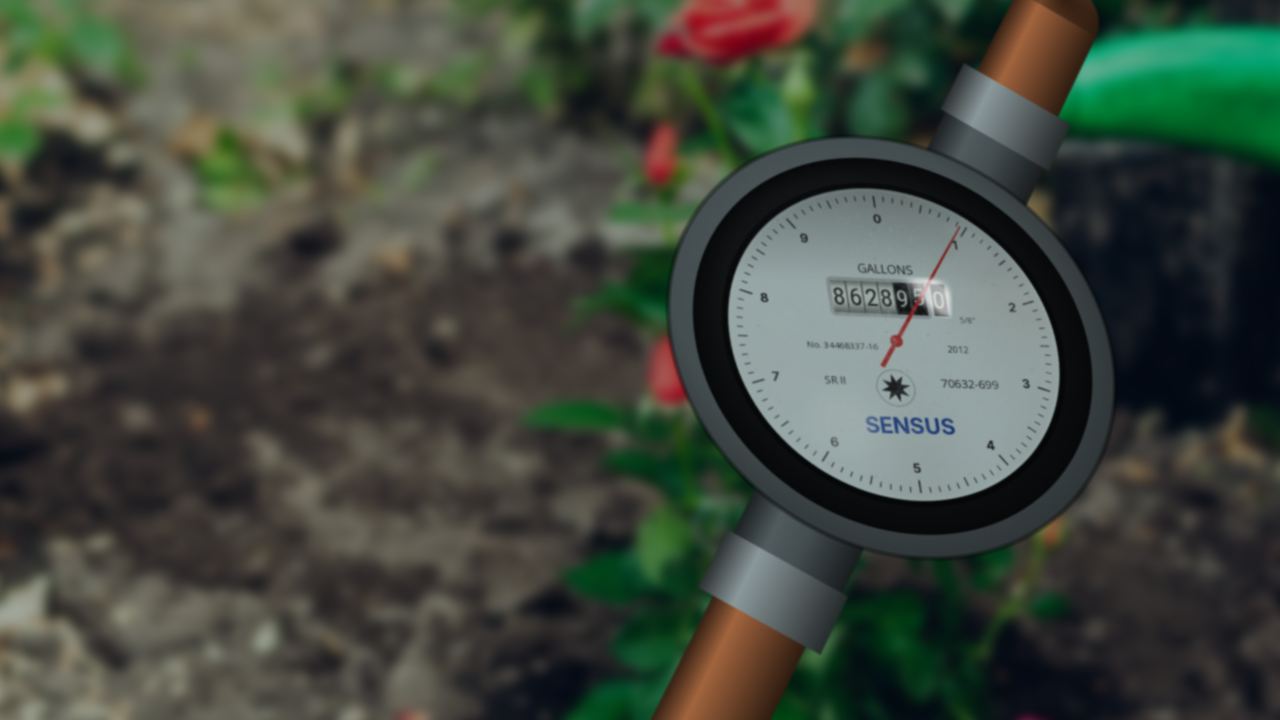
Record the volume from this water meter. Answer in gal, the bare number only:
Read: 8628950.9
